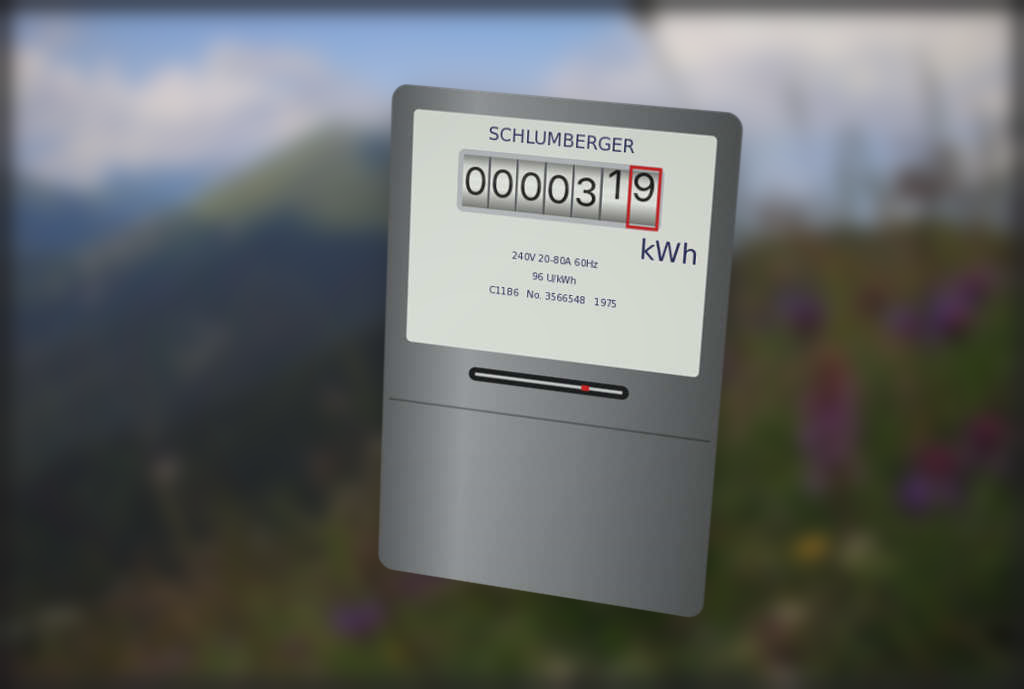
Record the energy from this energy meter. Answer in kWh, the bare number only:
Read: 31.9
